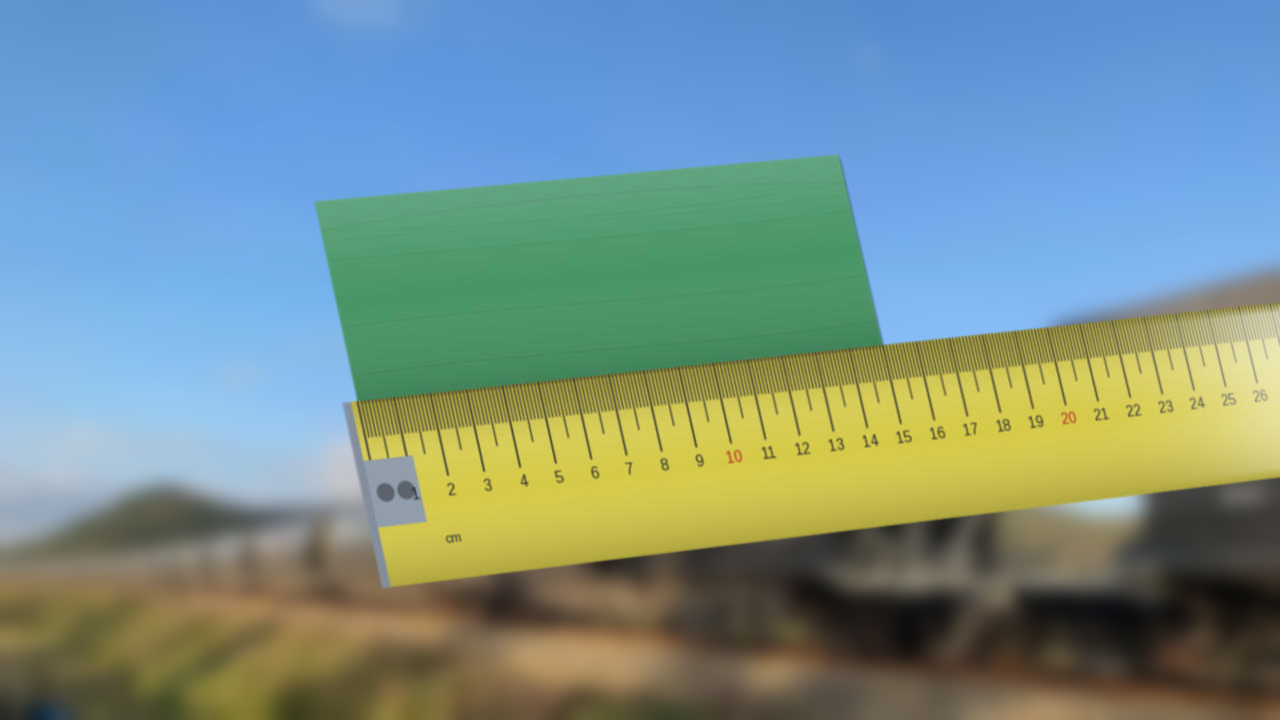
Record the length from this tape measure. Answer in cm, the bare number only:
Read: 15
